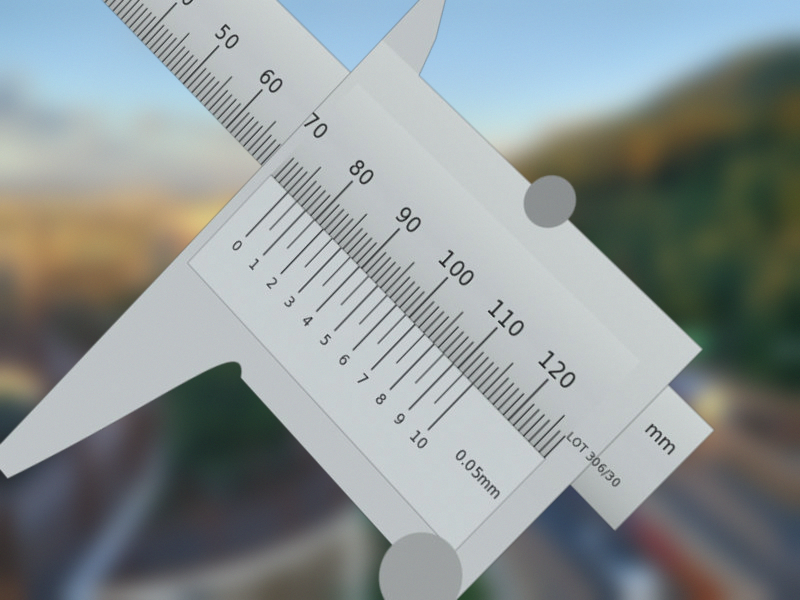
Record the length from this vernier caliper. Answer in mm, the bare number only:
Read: 74.0
